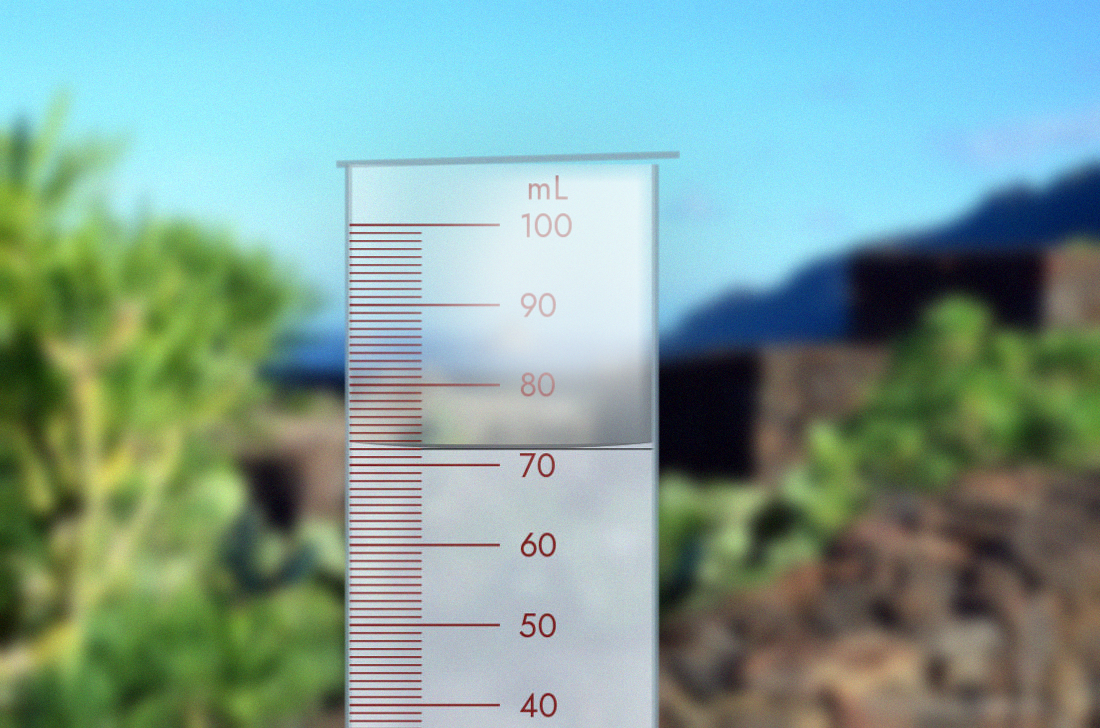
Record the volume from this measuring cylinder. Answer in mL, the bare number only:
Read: 72
